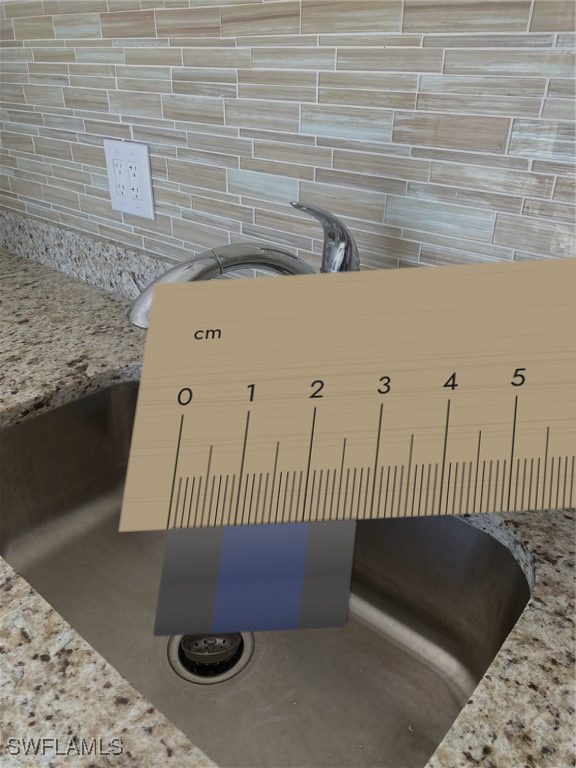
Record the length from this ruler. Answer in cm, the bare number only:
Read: 2.8
